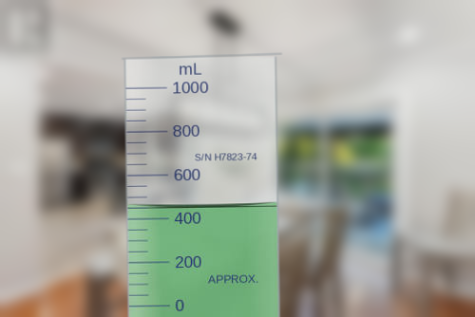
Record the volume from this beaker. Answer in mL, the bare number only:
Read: 450
